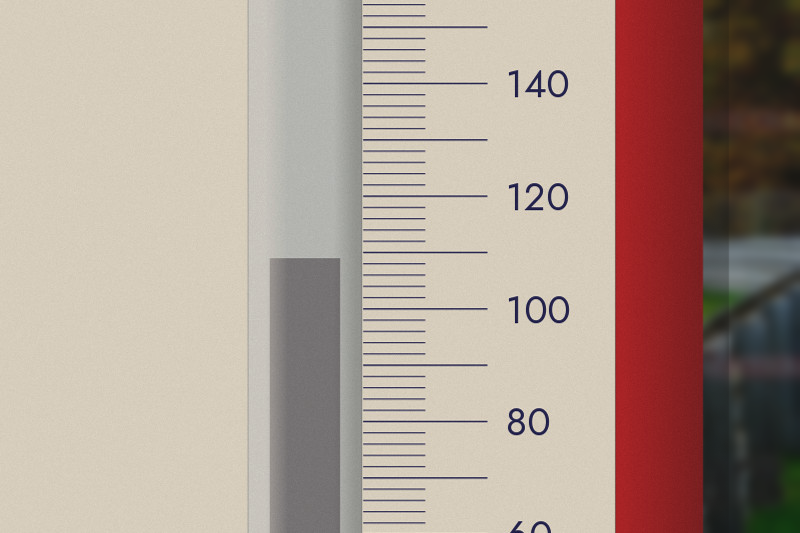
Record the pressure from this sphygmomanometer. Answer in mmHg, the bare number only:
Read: 109
